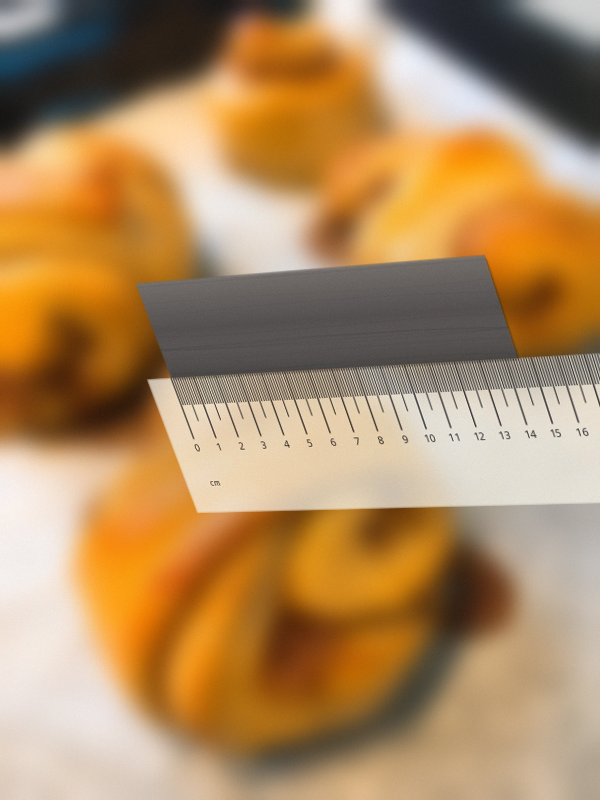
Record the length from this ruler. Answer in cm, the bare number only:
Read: 14.5
